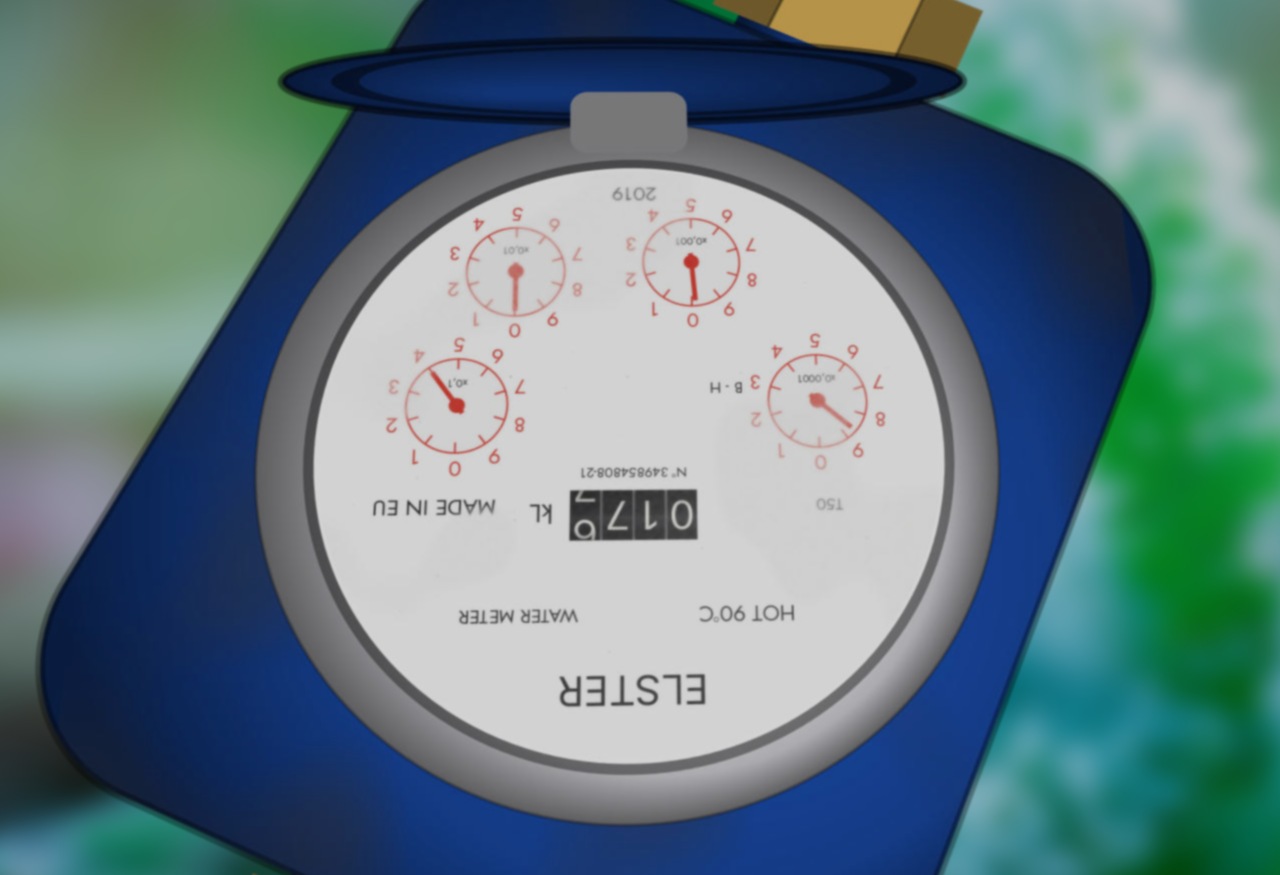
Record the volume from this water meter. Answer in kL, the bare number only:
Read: 176.3998
